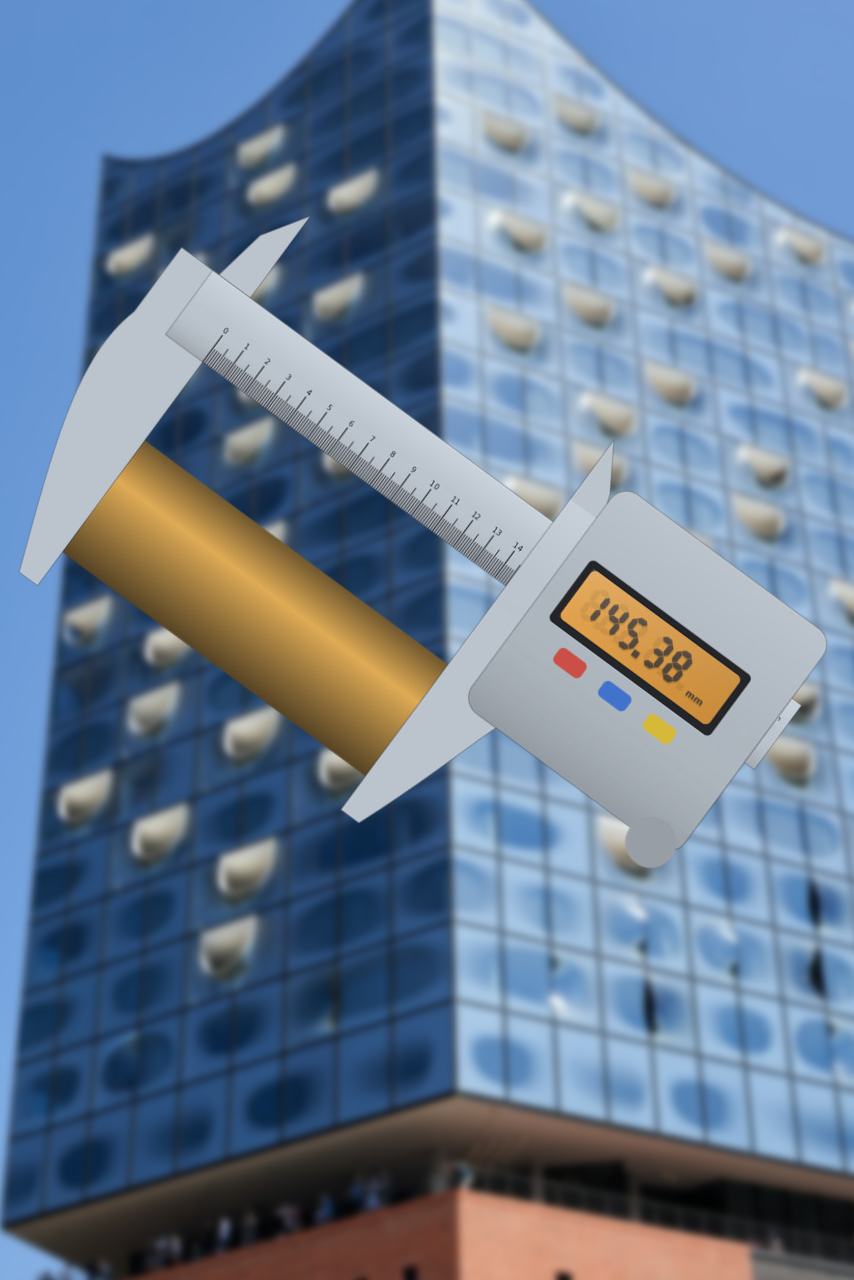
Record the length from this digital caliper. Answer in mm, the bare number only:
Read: 145.38
